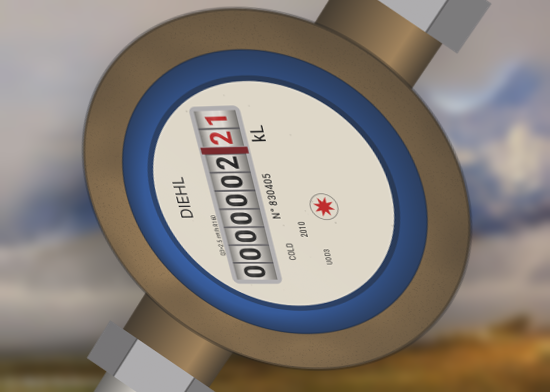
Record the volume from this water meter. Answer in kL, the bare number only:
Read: 2.21
